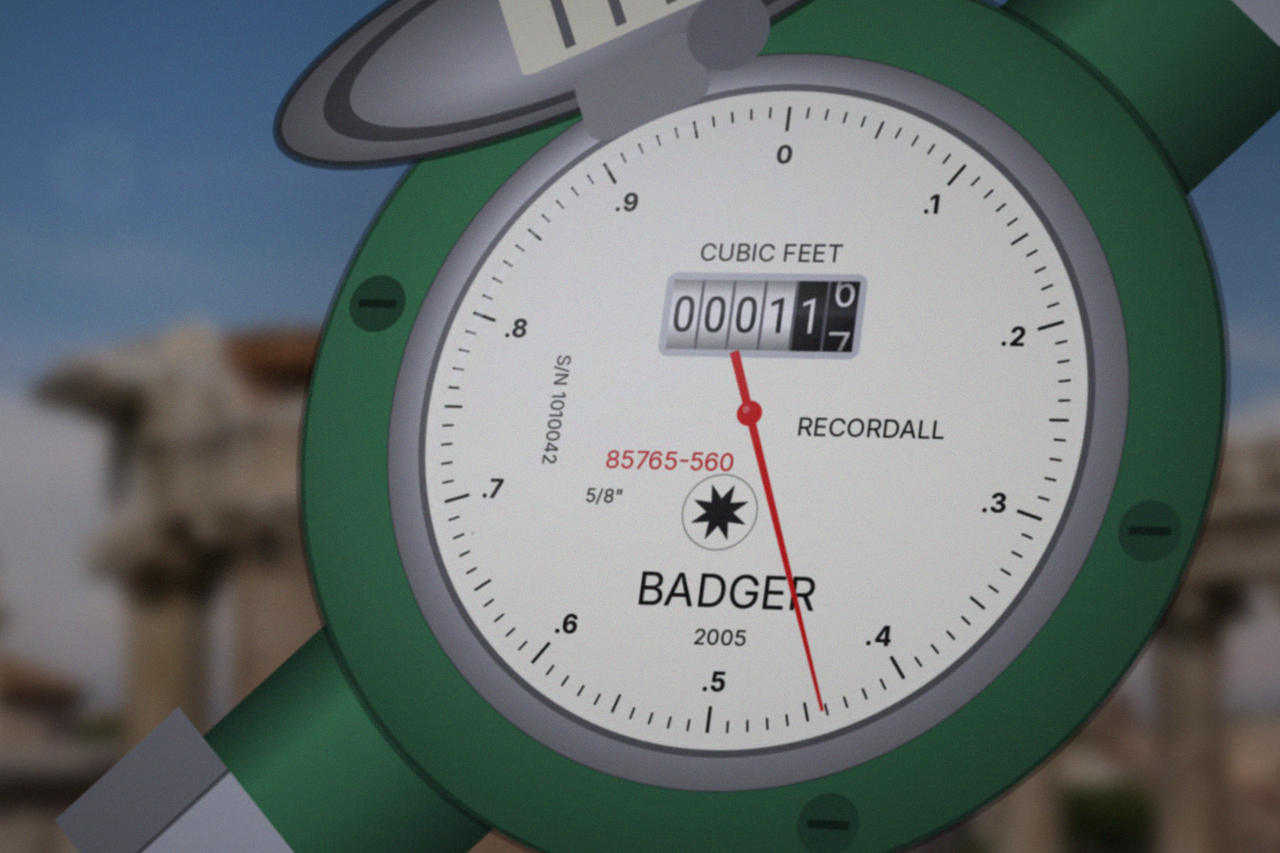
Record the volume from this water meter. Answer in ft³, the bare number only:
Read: 116.44
